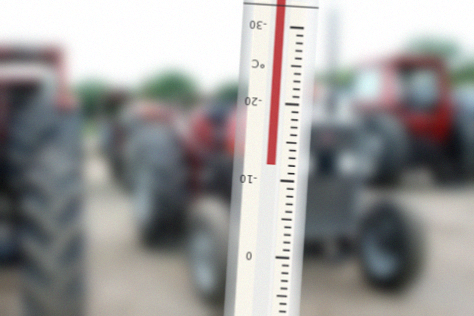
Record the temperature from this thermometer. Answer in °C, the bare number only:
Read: -12
